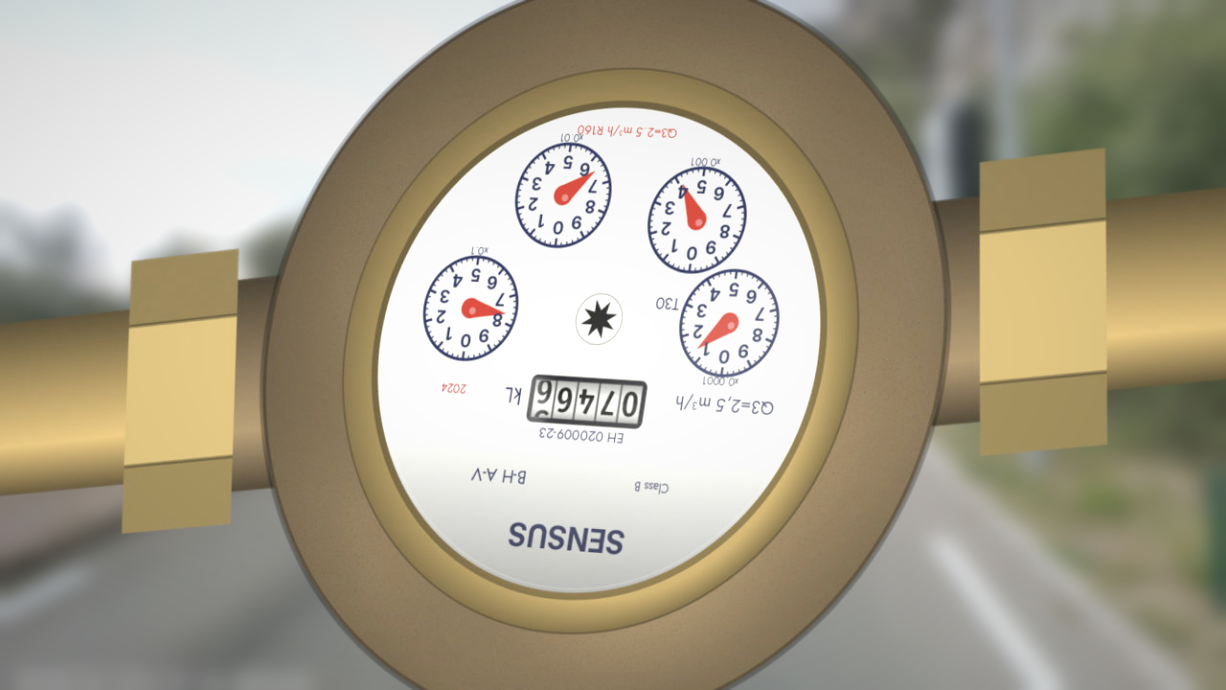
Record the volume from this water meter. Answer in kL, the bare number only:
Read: 7465.7641
